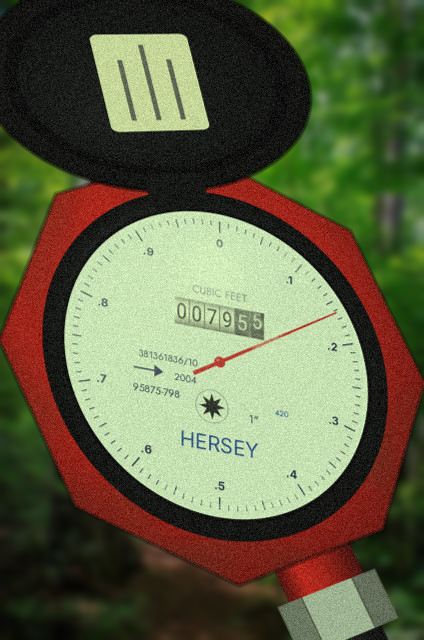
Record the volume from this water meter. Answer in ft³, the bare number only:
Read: 7955.16
